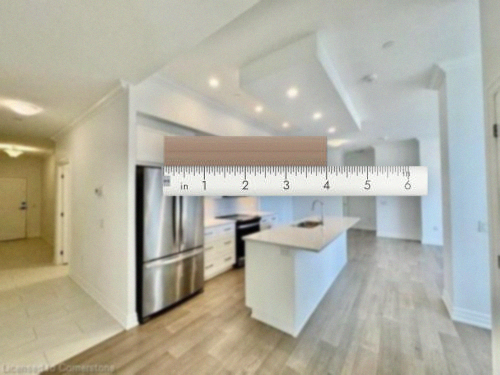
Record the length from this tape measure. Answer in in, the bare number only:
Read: 4
